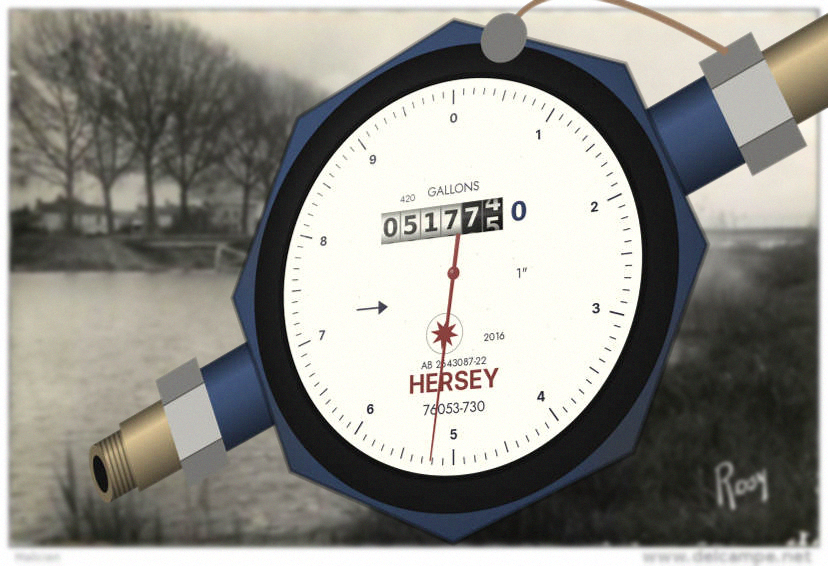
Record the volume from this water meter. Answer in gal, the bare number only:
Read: 517745.2
